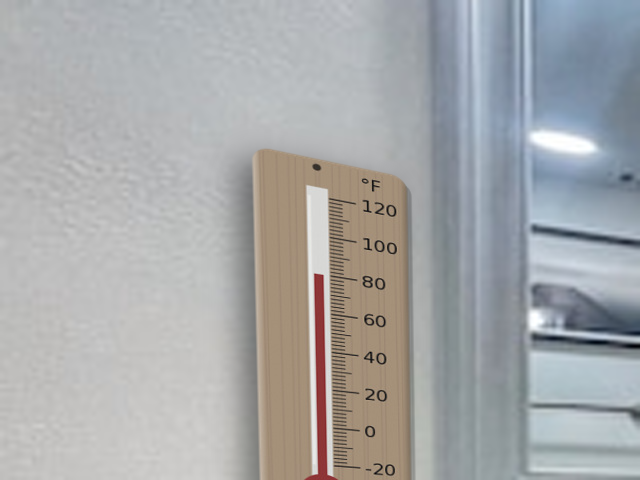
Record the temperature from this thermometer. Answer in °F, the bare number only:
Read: 80
